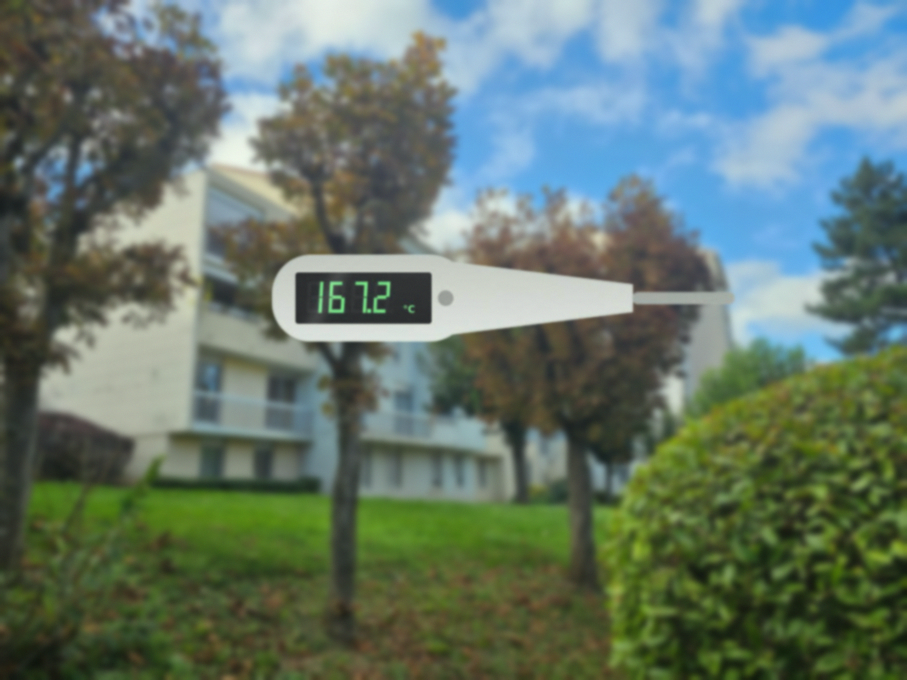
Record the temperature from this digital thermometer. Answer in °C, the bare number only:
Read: 167.2
